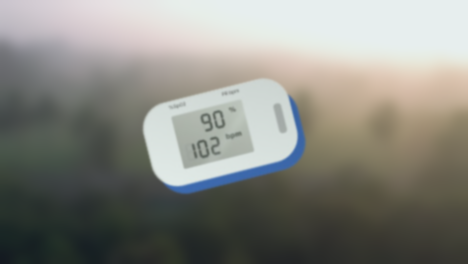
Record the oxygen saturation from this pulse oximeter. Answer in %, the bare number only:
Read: 90
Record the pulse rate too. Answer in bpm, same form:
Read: 102
